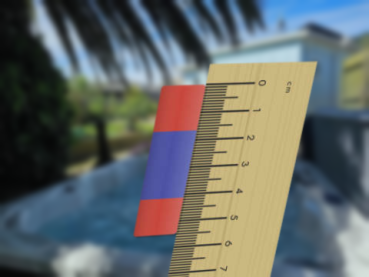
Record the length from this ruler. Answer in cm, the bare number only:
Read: 5.5
